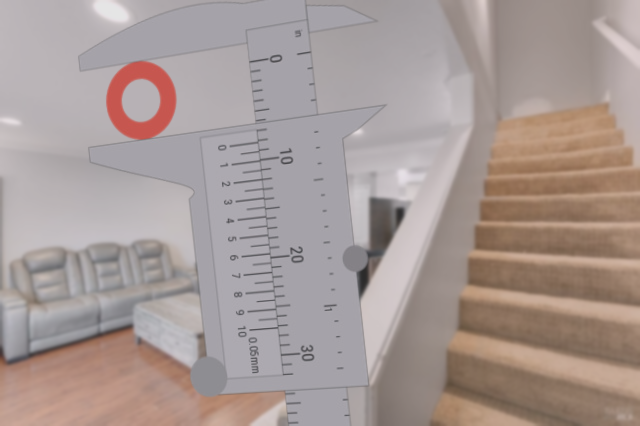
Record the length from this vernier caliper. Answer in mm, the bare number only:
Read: 8.2
